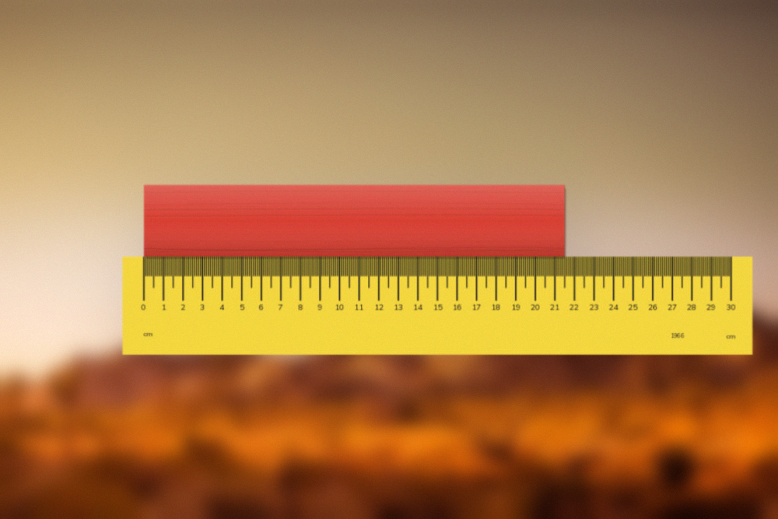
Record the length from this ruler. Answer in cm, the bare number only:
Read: 21.5
